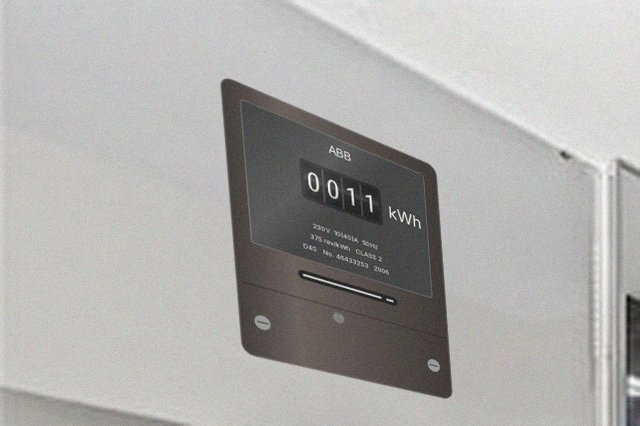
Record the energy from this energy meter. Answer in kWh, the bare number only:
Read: 11
